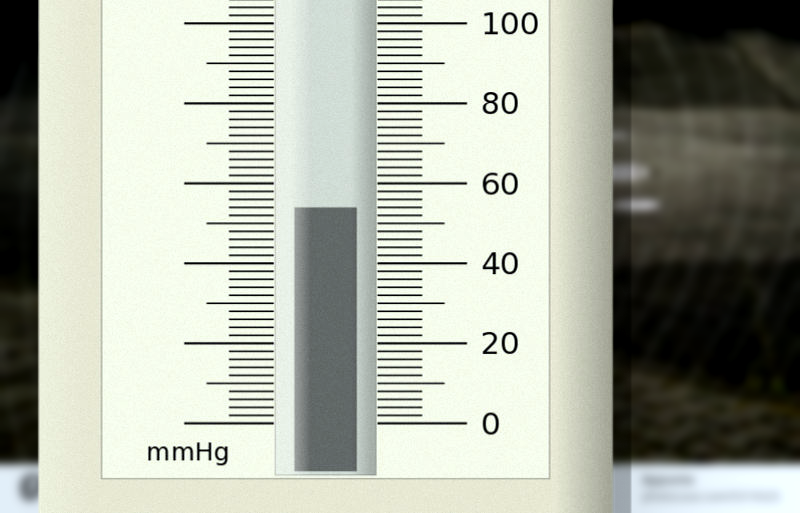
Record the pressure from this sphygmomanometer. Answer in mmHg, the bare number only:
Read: 54
